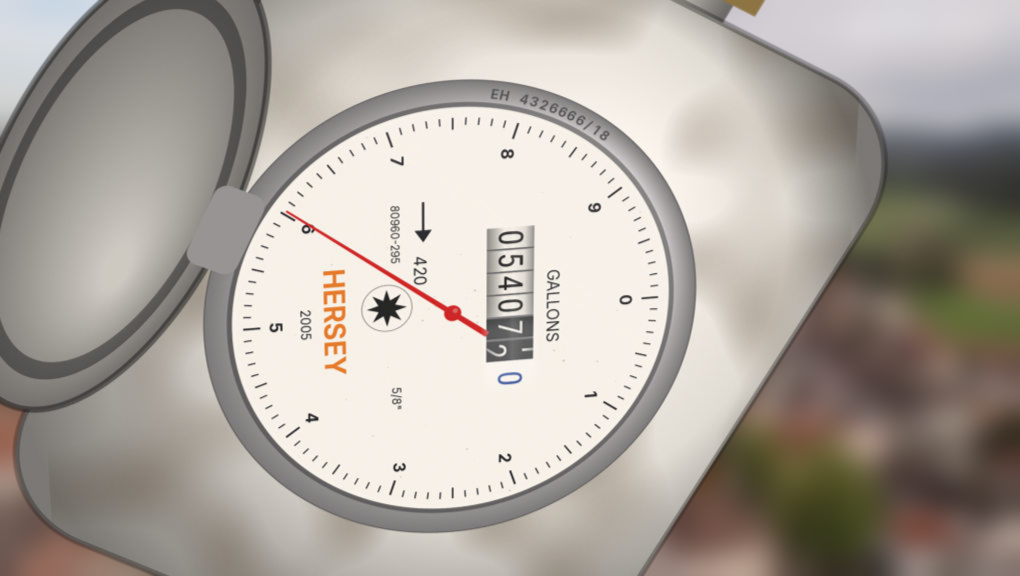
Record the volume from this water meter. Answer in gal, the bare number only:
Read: 540716.0
